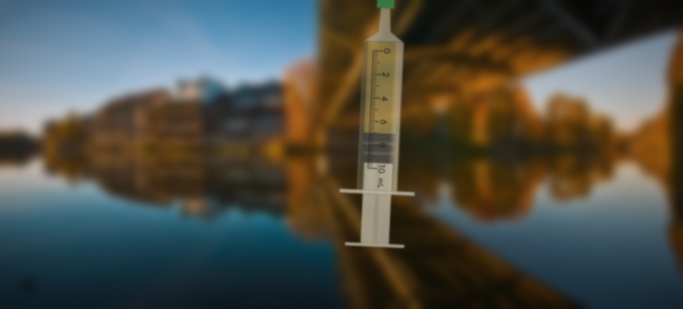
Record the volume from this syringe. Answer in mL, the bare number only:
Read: 7
